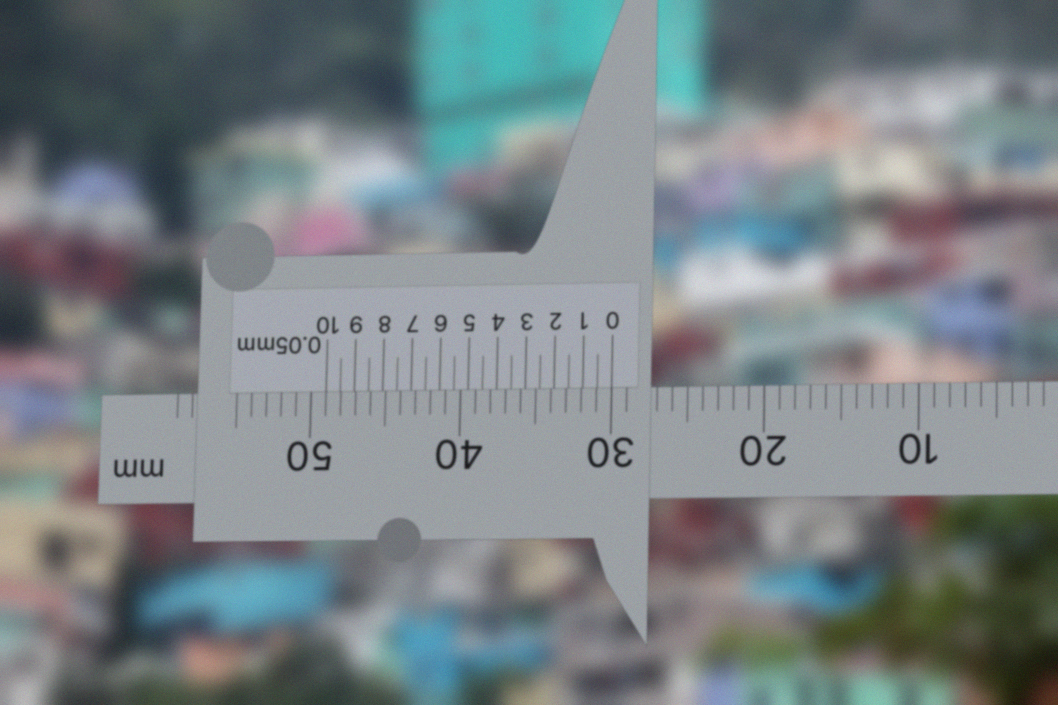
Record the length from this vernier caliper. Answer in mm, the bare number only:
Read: 30.0
